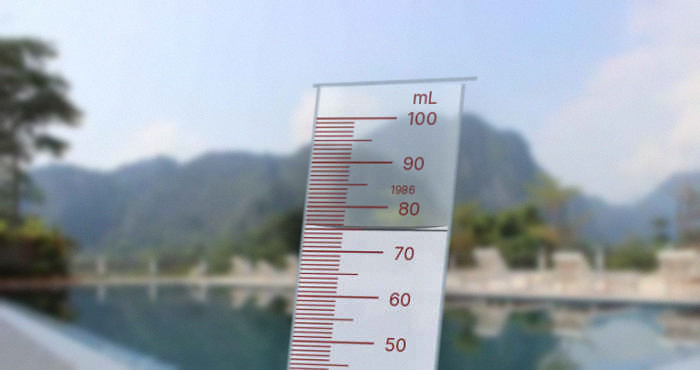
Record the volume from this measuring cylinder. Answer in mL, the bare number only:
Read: 75
